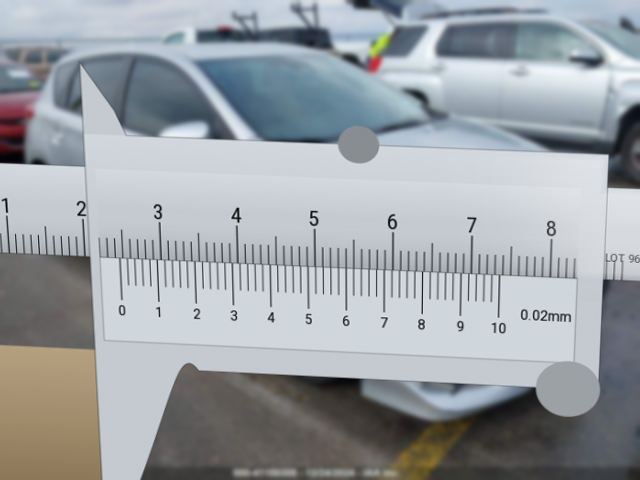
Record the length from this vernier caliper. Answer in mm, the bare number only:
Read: 24.6
